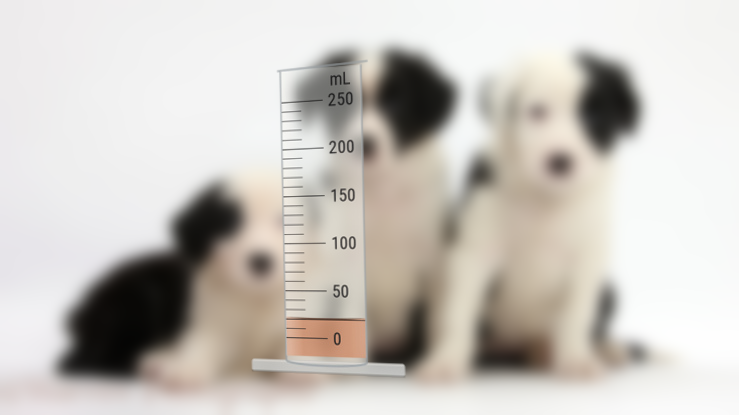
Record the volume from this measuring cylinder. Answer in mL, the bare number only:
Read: 20
